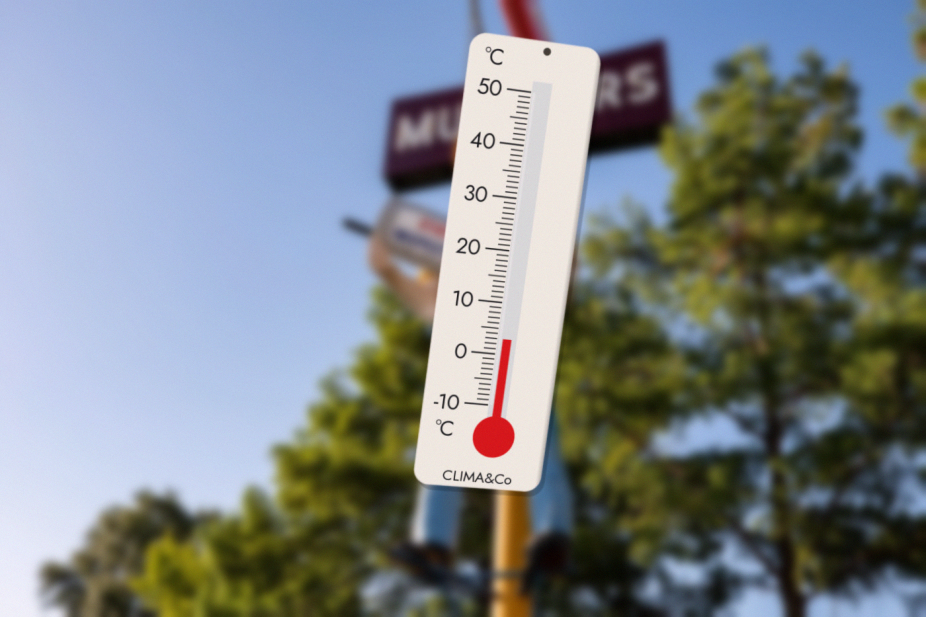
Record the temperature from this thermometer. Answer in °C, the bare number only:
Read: 3
